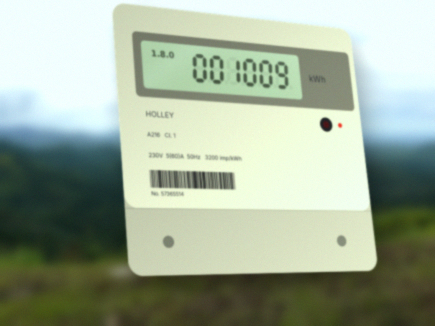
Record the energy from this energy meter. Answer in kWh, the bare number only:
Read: 1009
